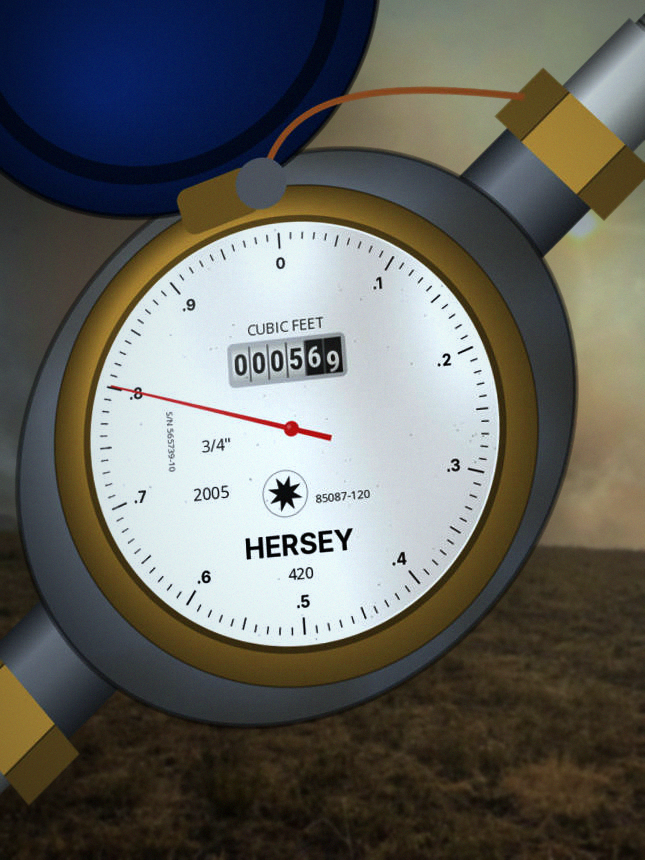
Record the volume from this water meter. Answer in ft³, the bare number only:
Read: 568.80
